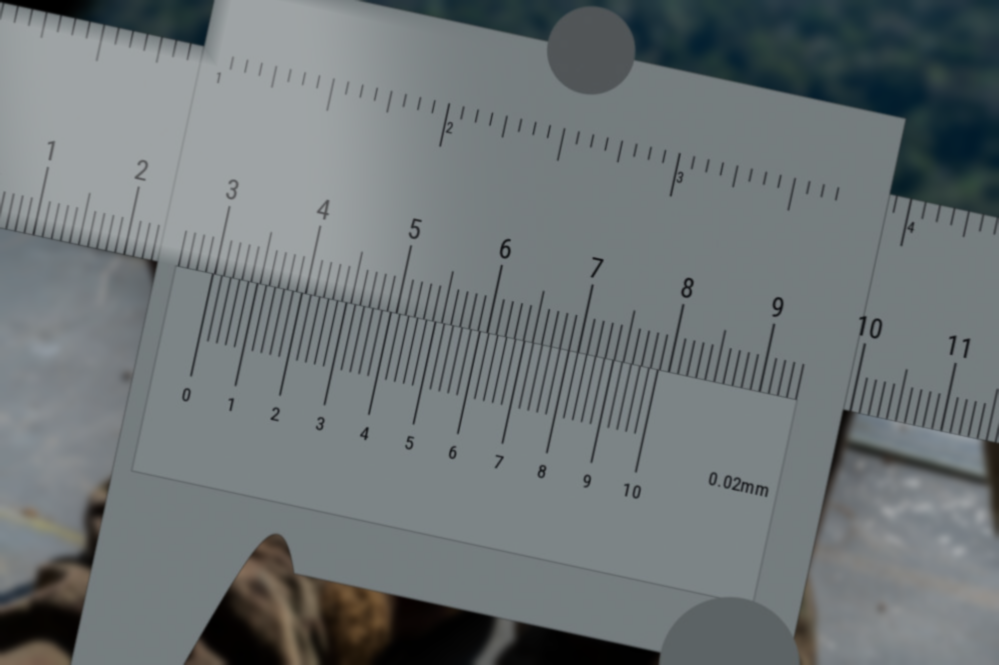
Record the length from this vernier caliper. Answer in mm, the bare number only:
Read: 29.8
